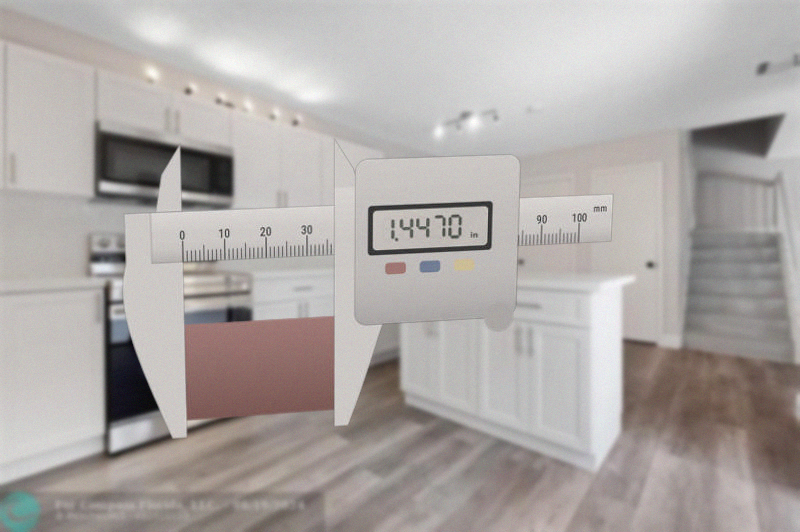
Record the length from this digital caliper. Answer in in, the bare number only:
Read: 1.4470
